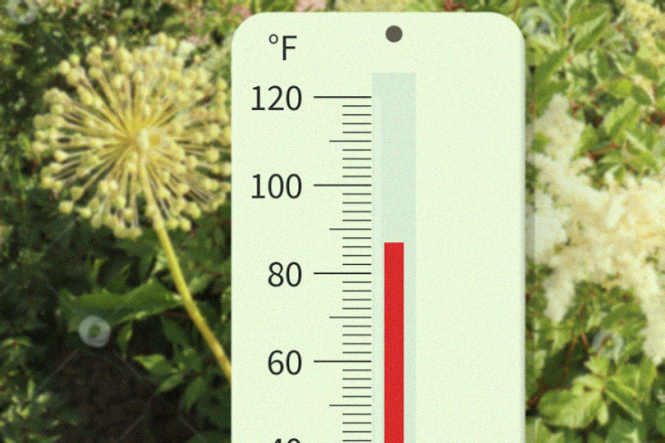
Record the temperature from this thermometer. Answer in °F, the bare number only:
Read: 87
